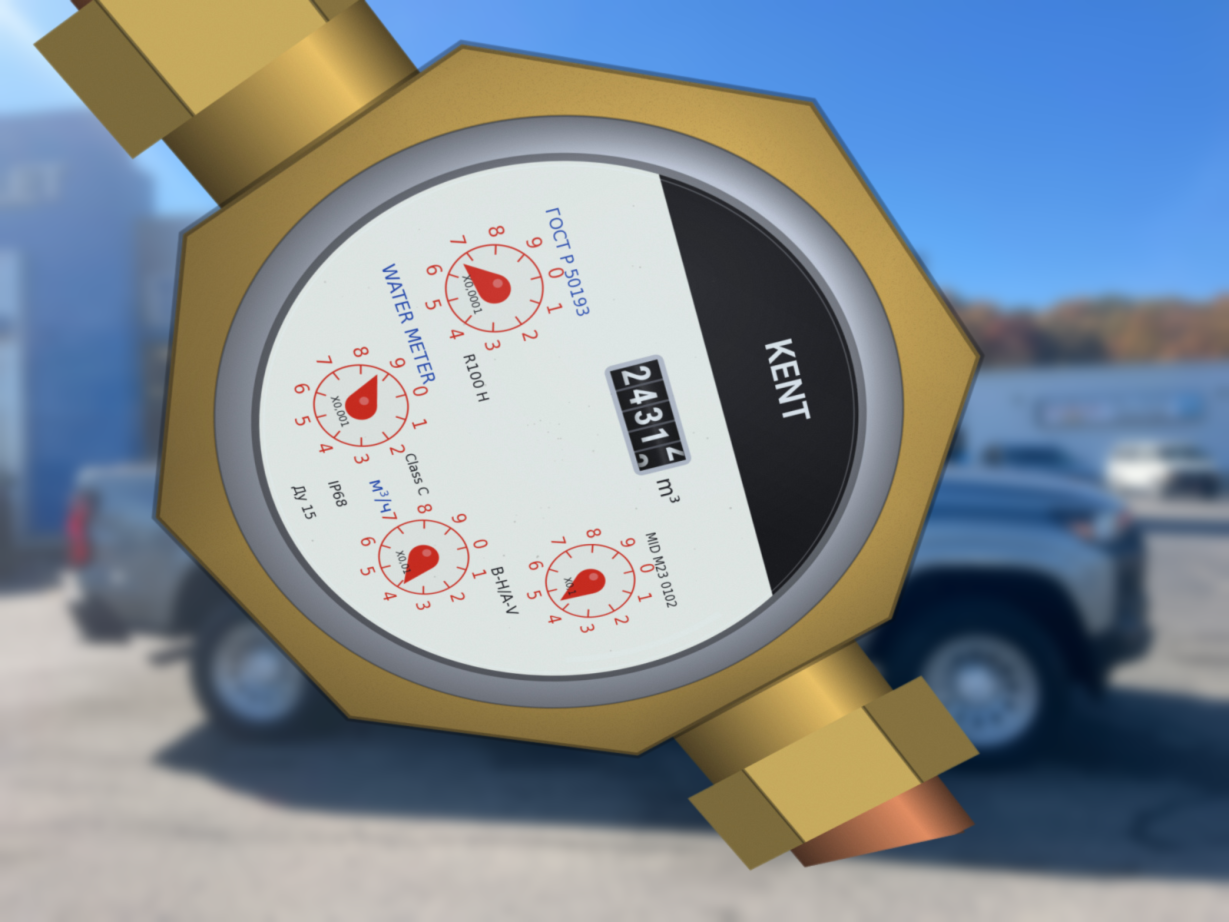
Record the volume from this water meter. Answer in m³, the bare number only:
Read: 24312.4386
